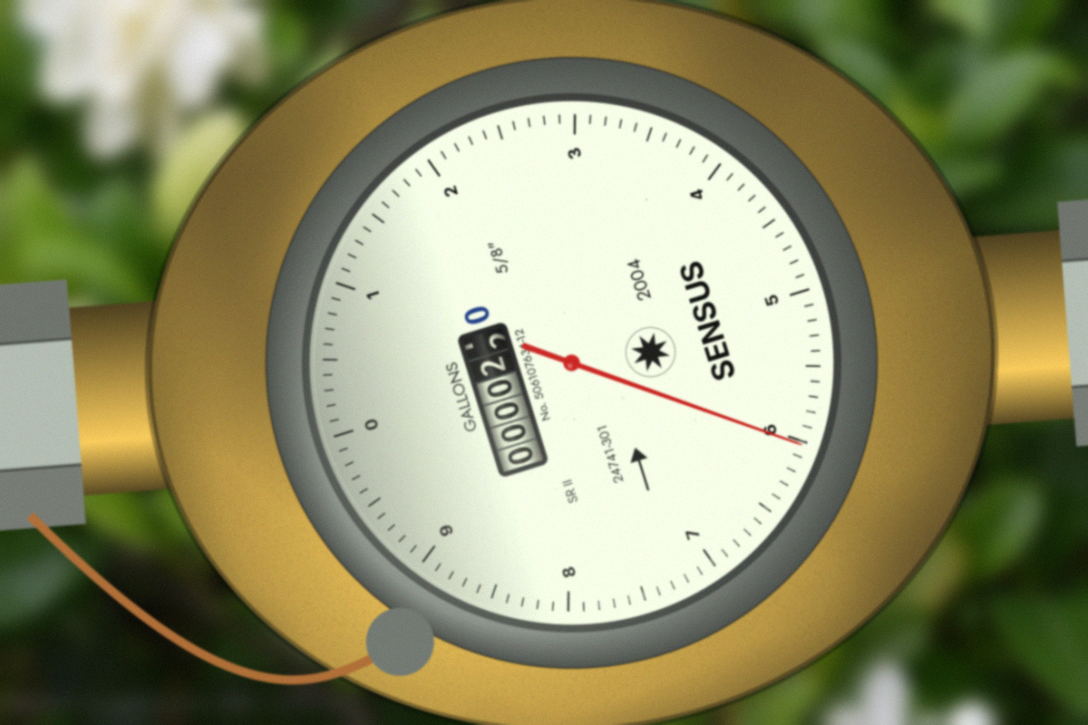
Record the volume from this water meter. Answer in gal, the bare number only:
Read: 216.0
